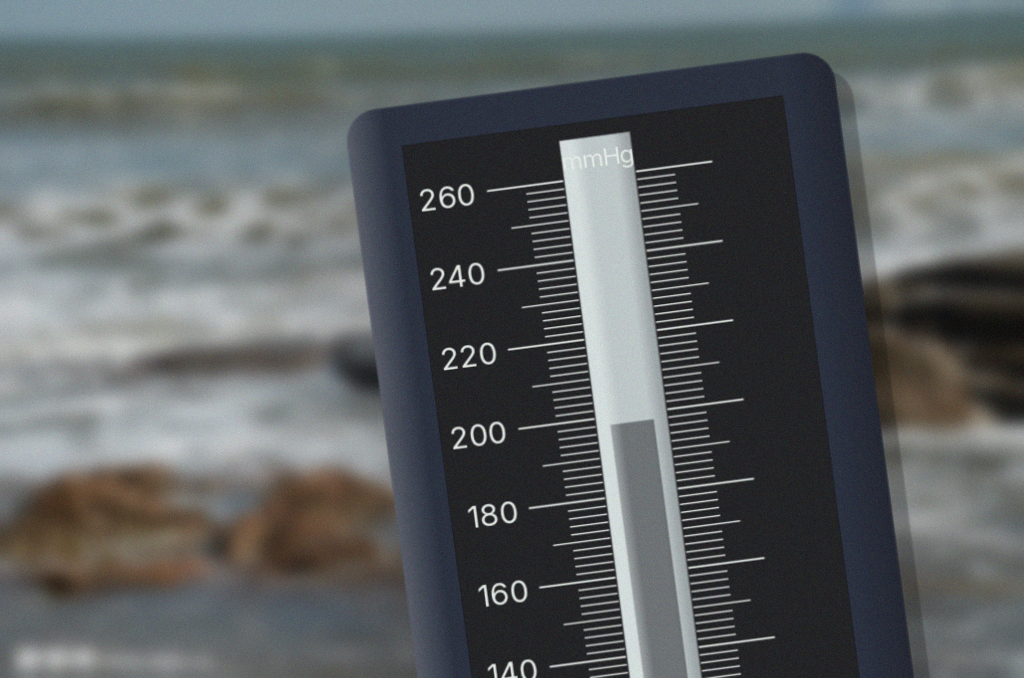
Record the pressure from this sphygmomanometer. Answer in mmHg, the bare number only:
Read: 198
